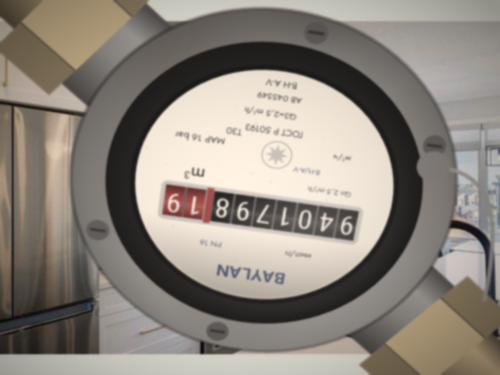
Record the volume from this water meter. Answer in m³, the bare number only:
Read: 9401798.19
